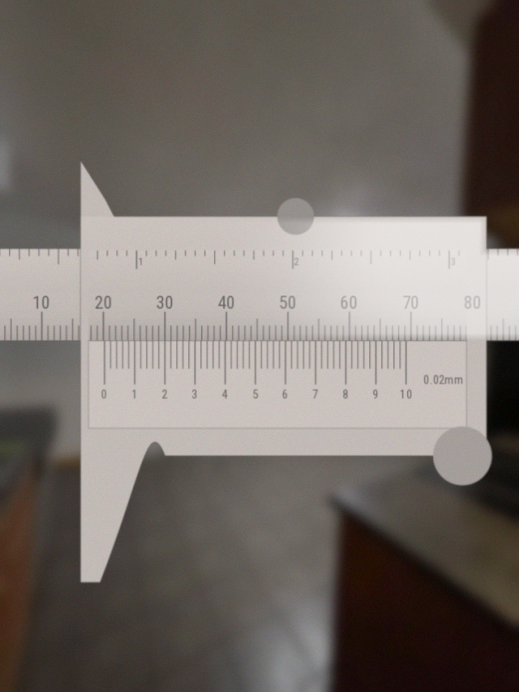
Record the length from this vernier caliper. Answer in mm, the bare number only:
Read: 20.2
